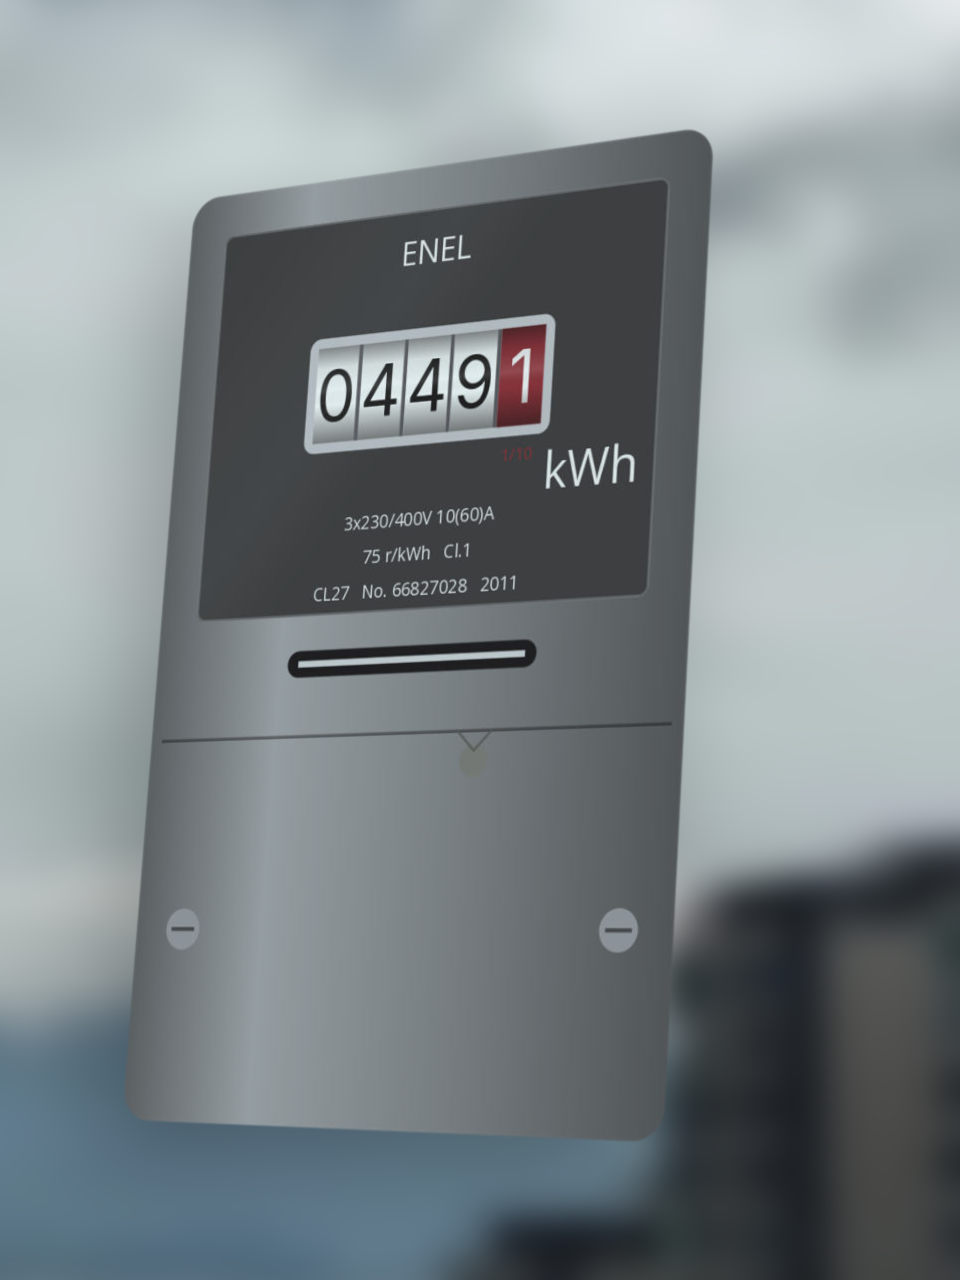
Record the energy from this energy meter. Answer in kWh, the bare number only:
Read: 449.1
